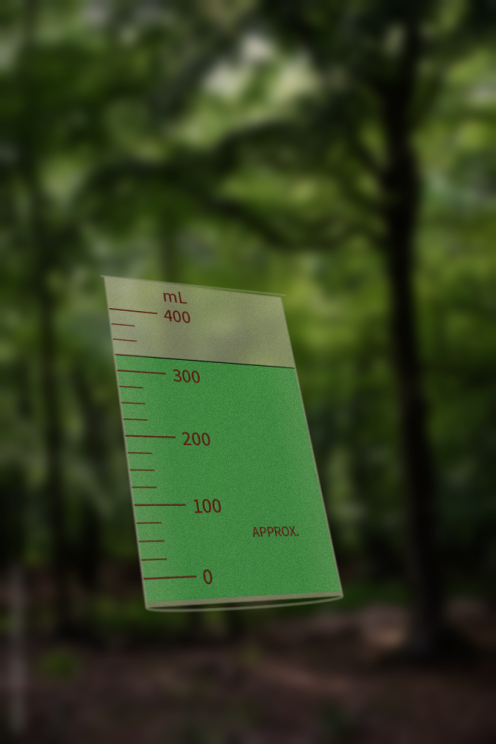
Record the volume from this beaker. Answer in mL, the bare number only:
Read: 325
